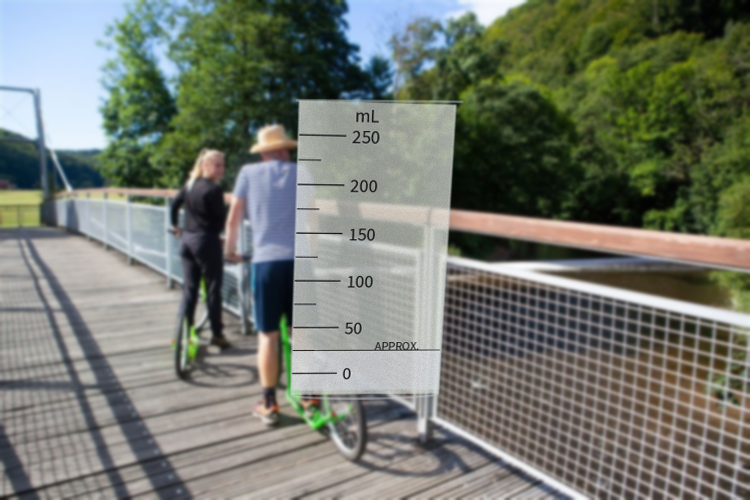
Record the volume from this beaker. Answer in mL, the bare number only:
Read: 25
